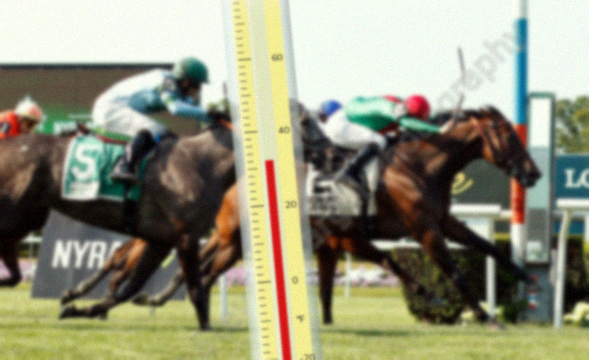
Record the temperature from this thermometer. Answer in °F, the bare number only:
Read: 32
